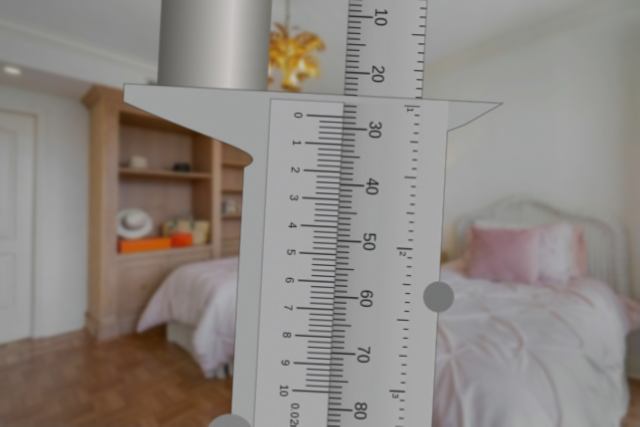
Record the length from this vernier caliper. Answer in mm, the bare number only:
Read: 28.0
